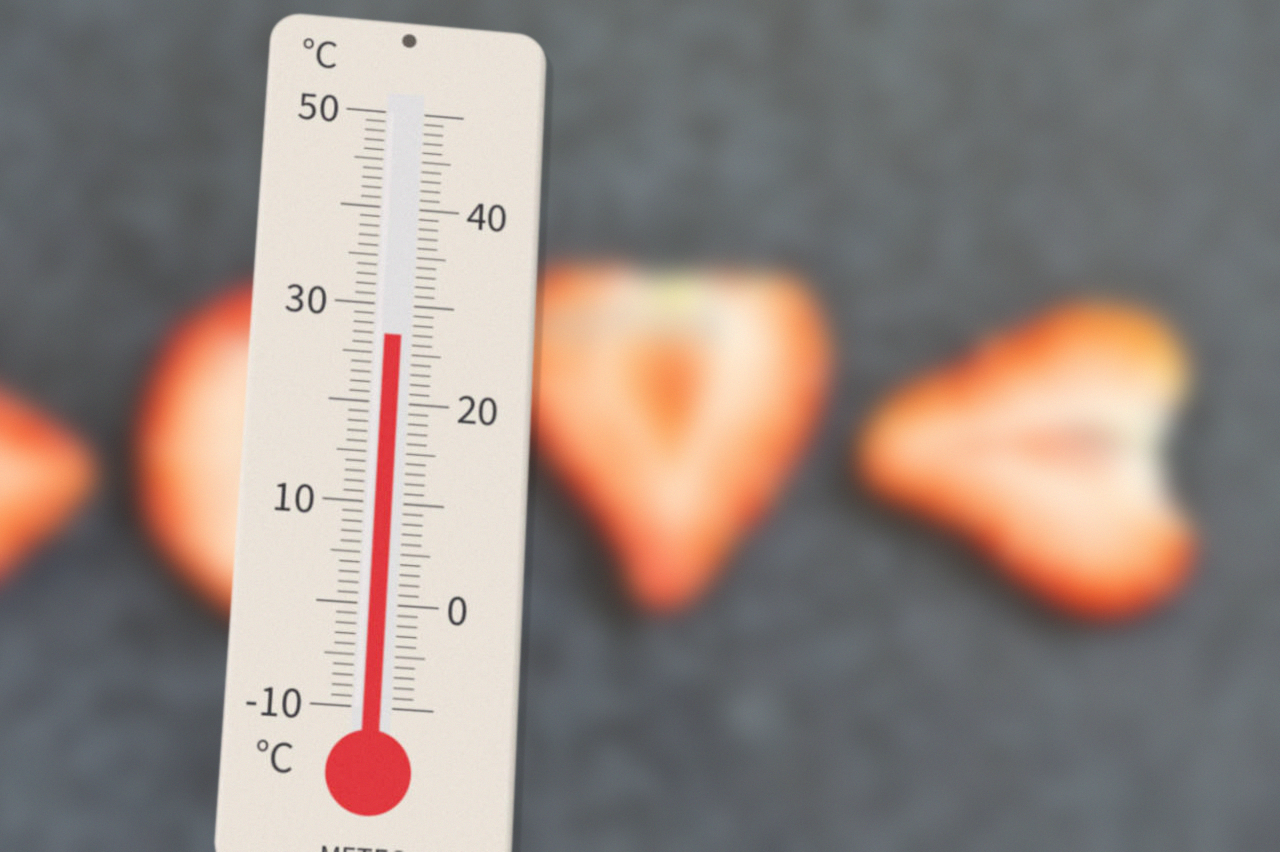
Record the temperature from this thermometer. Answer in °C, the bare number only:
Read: 27
